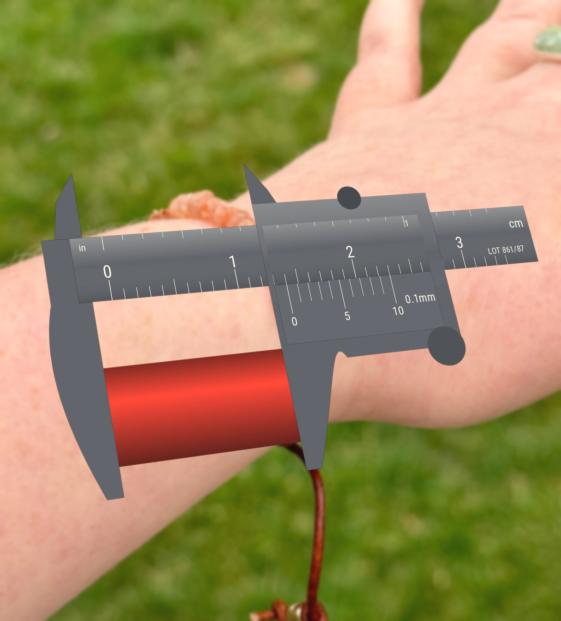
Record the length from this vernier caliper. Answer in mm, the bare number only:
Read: 14.0
